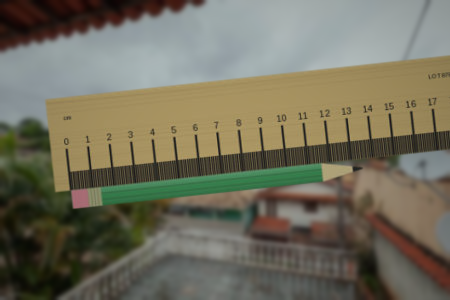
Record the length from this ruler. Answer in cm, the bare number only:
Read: 13.5
